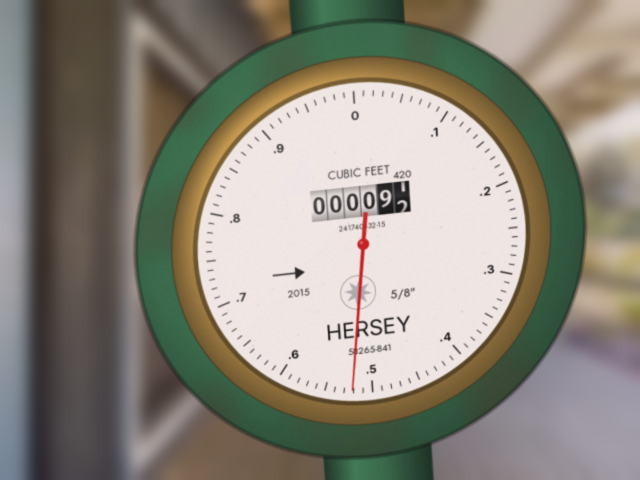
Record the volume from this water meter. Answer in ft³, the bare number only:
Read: 91.52
